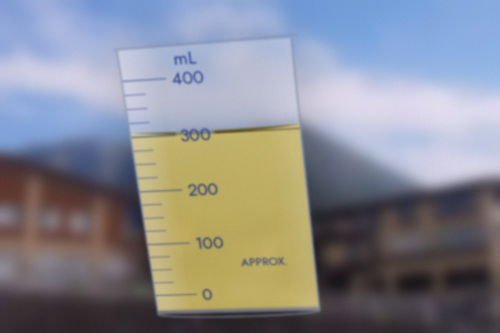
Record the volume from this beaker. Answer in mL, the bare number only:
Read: 300
